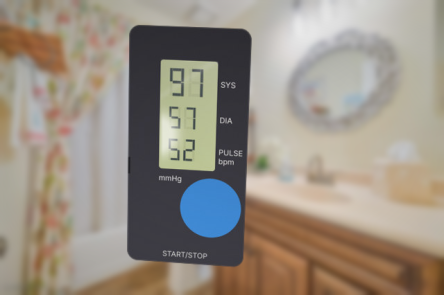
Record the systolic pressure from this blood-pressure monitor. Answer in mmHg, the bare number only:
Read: 97
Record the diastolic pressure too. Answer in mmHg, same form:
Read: 57
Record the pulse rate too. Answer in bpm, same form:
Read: 52
